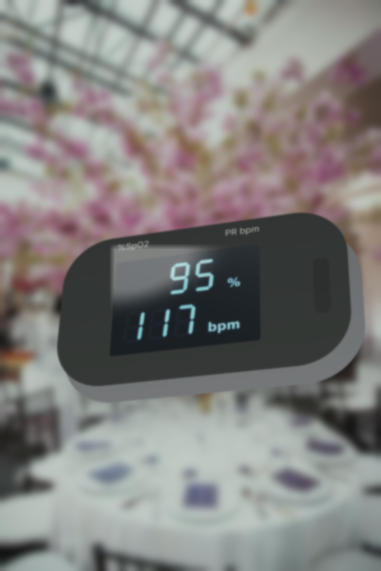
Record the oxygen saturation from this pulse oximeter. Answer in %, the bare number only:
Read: 95
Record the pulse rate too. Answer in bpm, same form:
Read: 117
